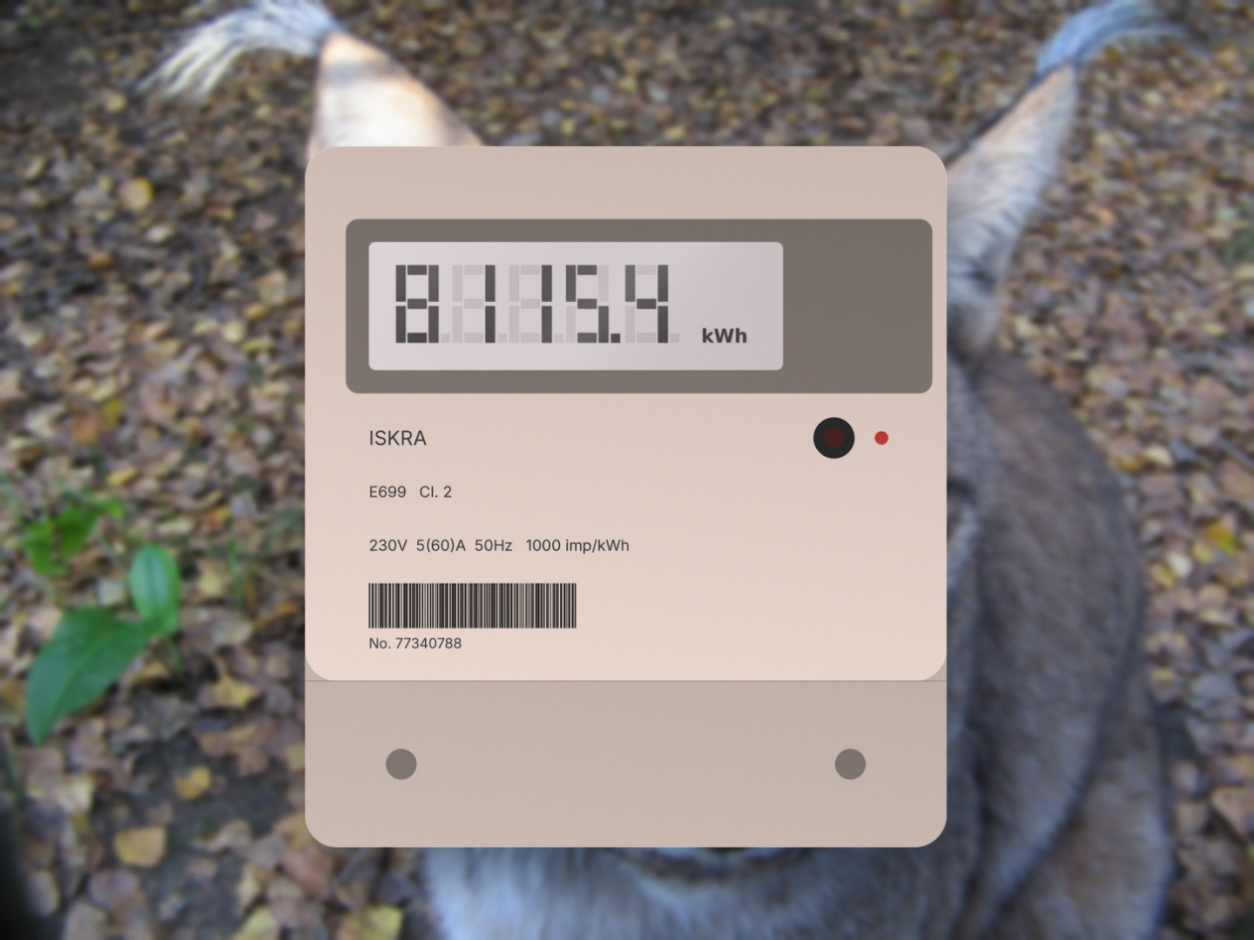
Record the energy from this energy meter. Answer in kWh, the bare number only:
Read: 8115.4
